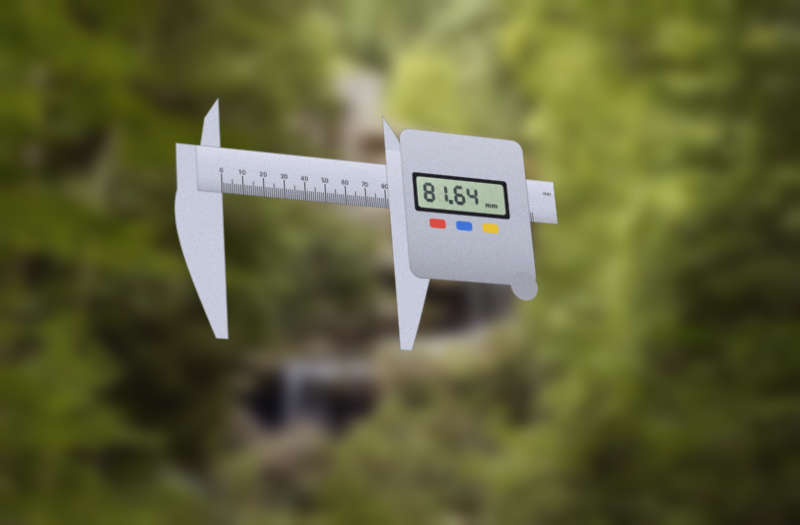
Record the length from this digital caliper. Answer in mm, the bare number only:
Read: 81.64
